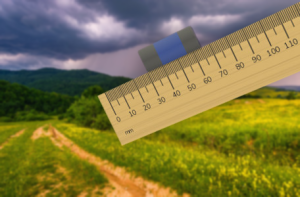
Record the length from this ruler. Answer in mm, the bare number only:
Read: 35
